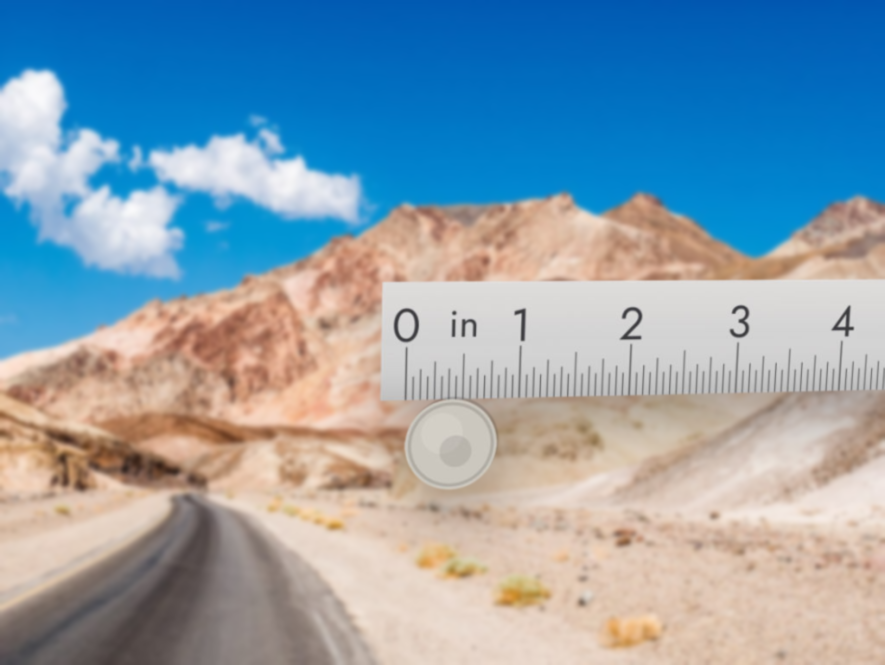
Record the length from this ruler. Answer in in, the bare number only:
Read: 0.8125
